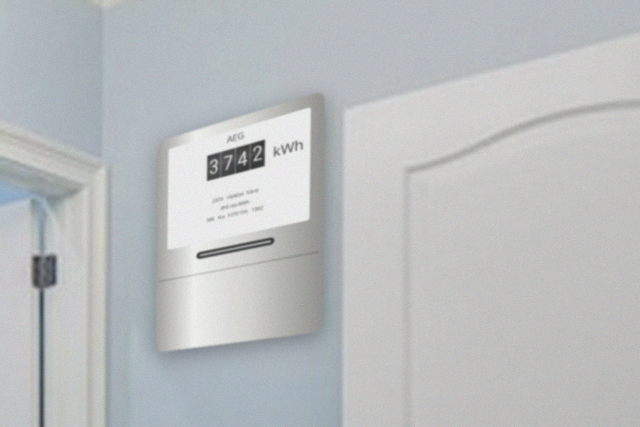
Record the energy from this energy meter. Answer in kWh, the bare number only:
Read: 3742
